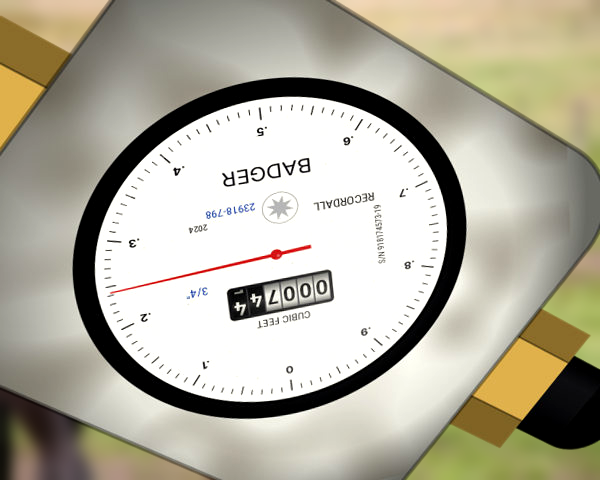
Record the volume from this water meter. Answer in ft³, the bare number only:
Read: 744.24
